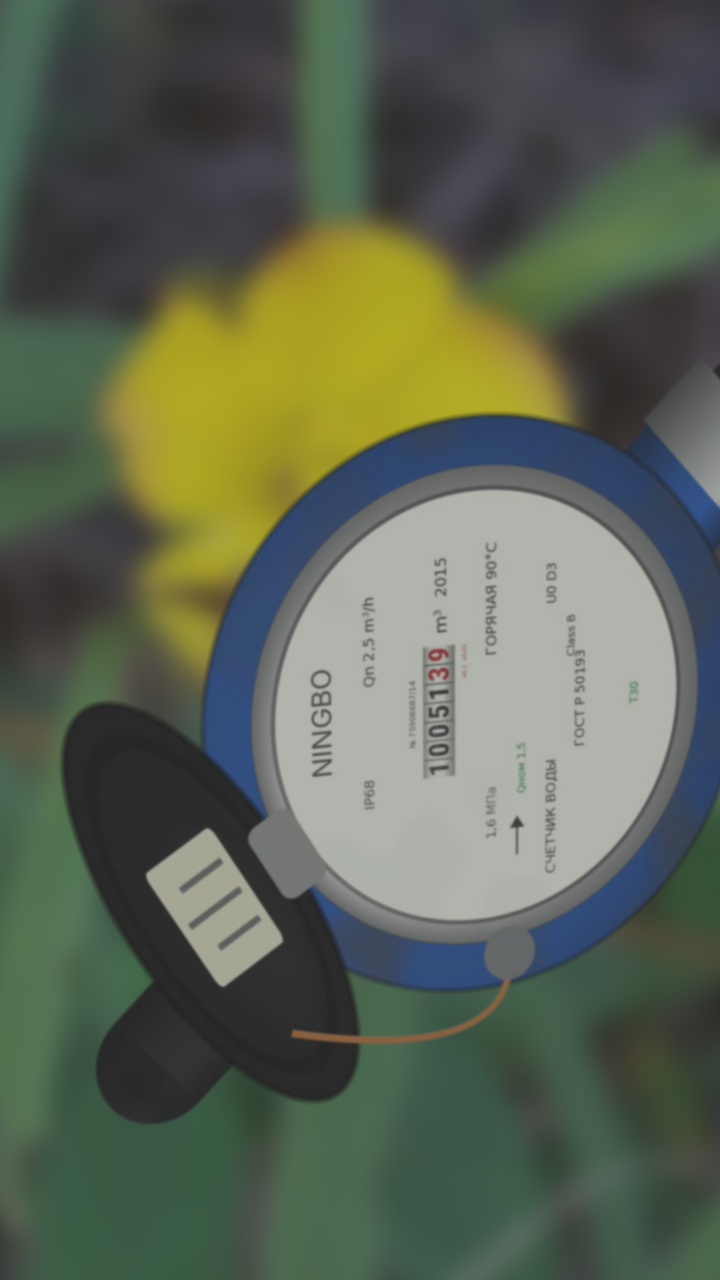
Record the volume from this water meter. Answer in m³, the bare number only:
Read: 10051.39
